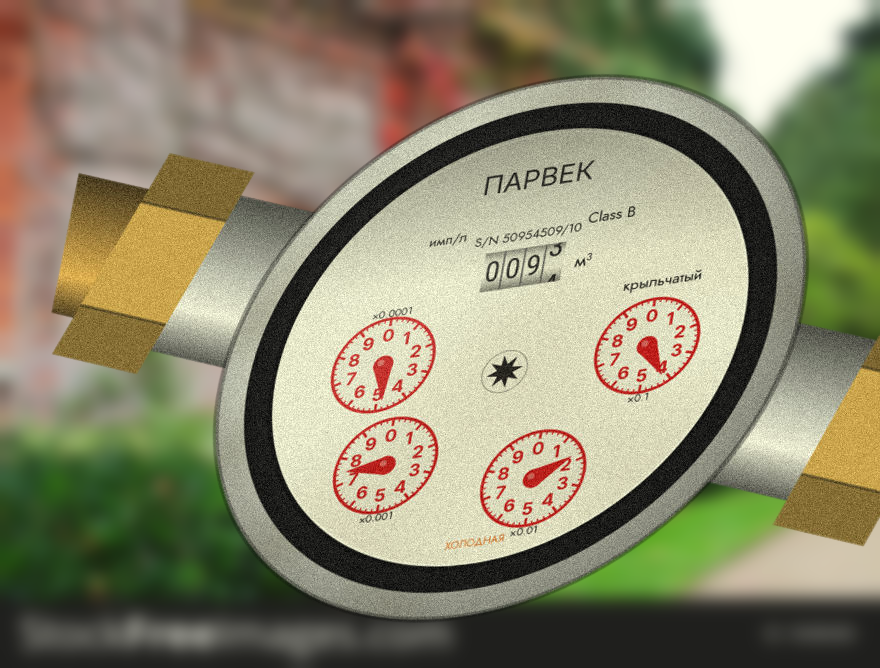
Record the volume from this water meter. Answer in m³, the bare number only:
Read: 93.4174
